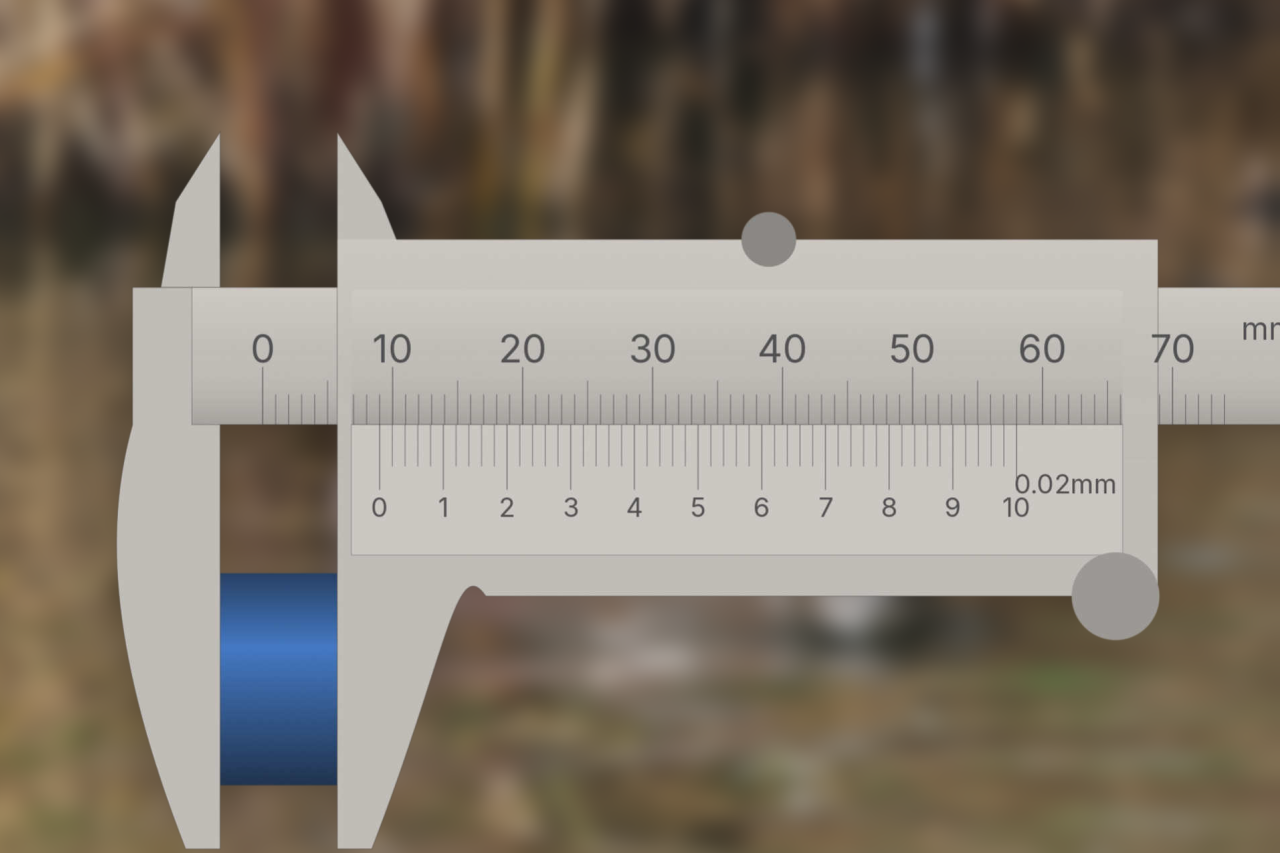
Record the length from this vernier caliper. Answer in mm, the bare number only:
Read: 9.0
